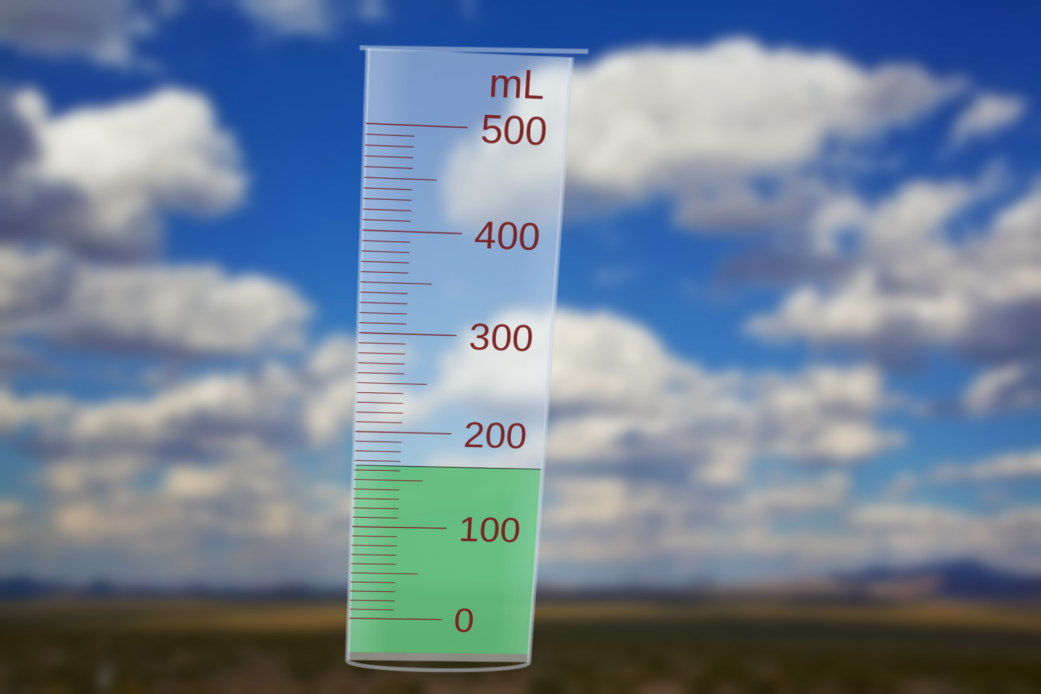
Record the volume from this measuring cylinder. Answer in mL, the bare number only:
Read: 165
